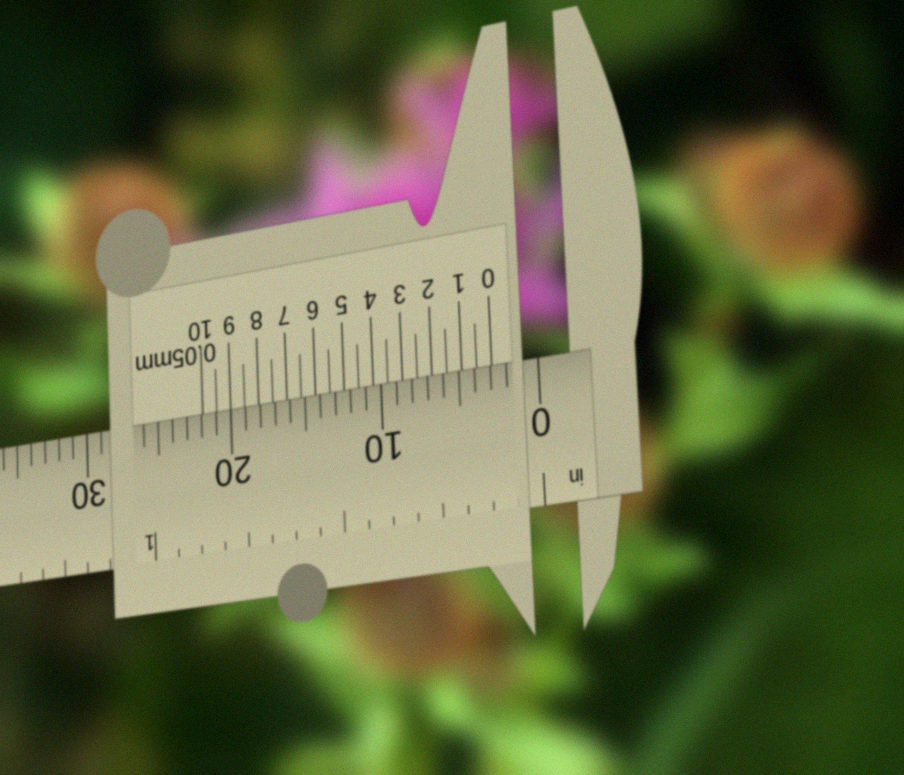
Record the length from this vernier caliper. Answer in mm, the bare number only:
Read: 2.9
